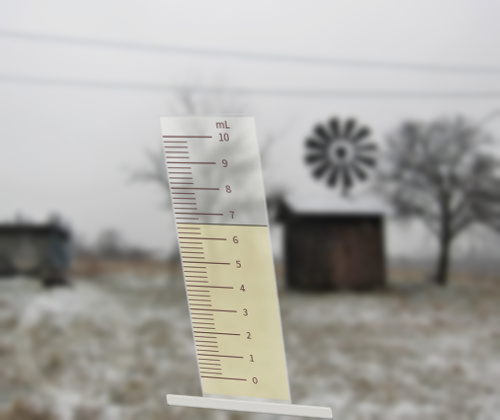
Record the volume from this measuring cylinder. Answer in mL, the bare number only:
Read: 6.6
